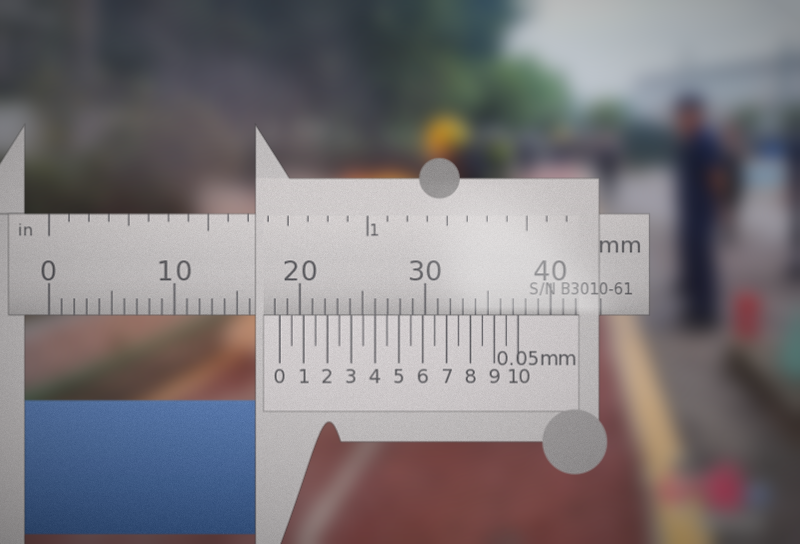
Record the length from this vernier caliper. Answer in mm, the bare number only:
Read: 18.4
